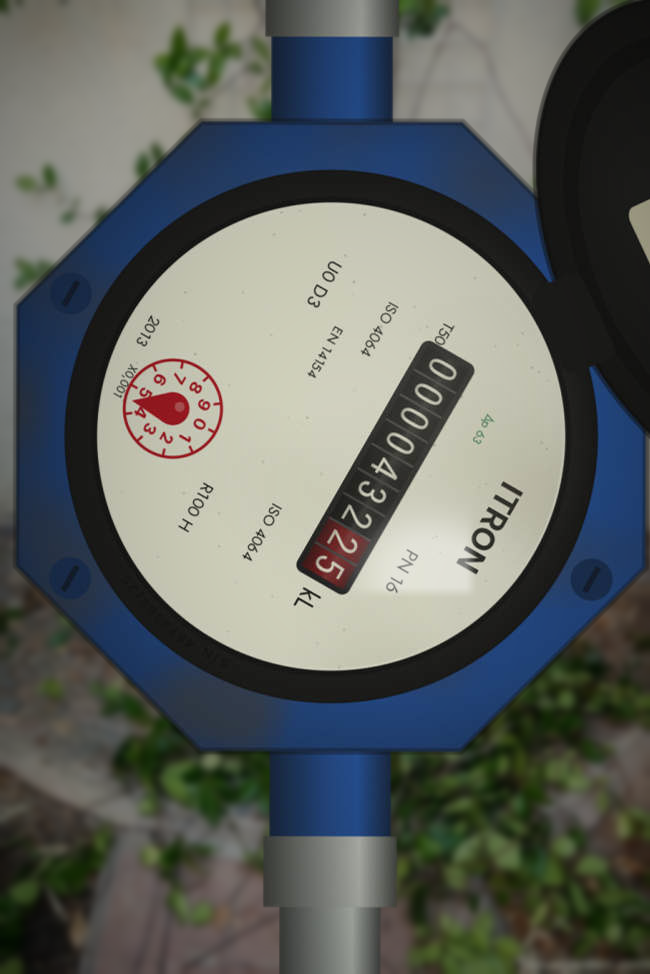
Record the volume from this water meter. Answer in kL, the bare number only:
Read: 432.254
